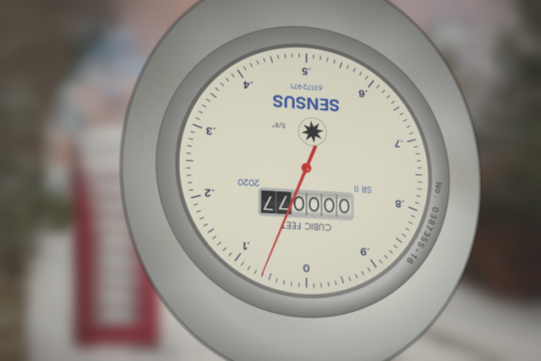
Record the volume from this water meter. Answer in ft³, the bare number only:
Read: 77.06
